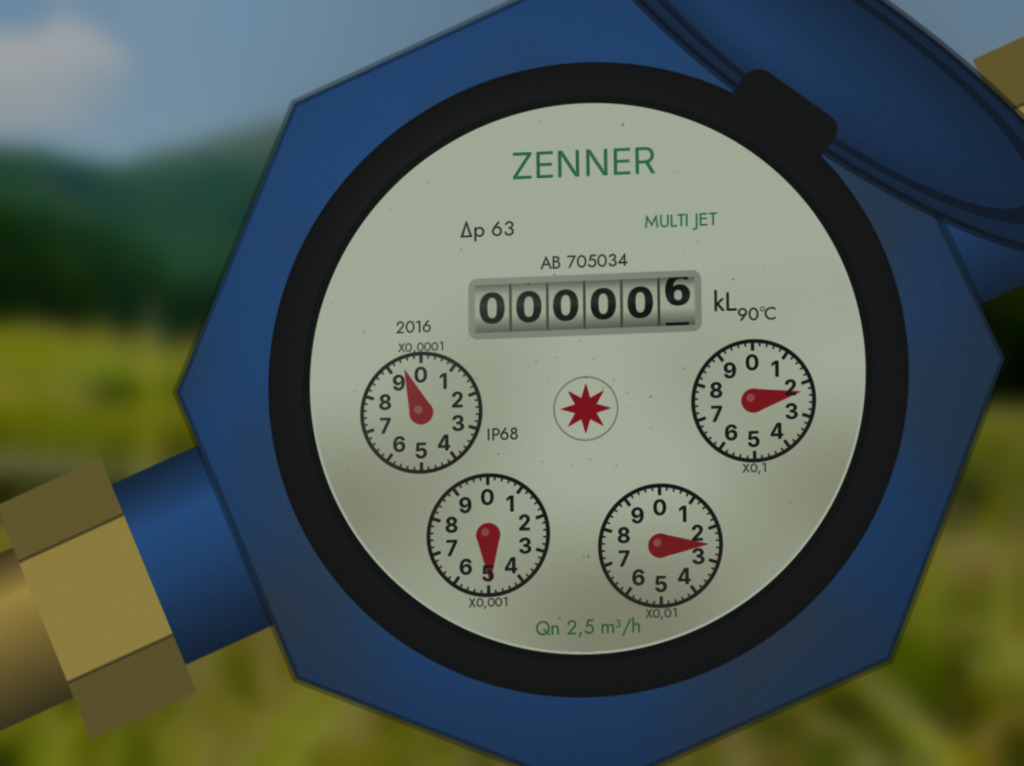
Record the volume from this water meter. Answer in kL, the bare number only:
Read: 6.2249
